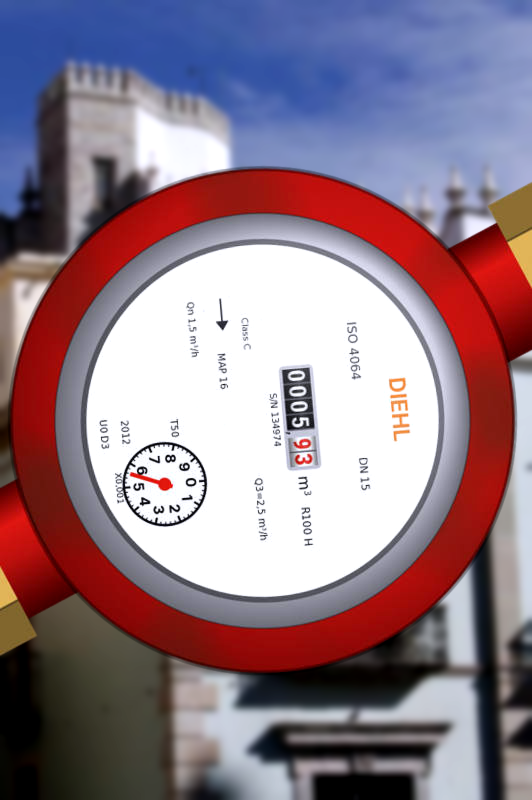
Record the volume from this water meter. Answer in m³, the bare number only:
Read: 5.935
